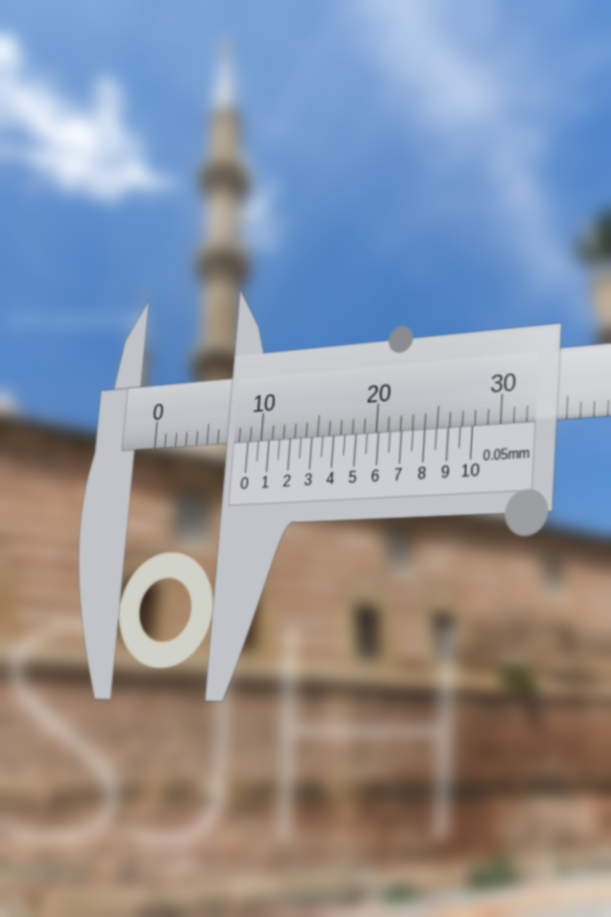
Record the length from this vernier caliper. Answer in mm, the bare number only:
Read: 8.8
